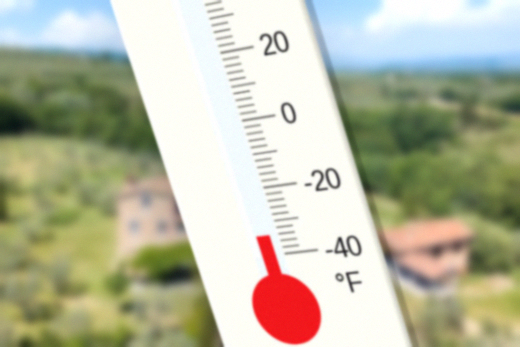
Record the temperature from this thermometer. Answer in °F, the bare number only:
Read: -34
